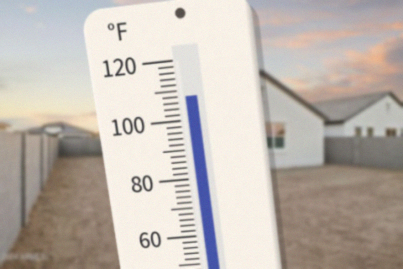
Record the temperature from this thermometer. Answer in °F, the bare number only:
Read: 108
